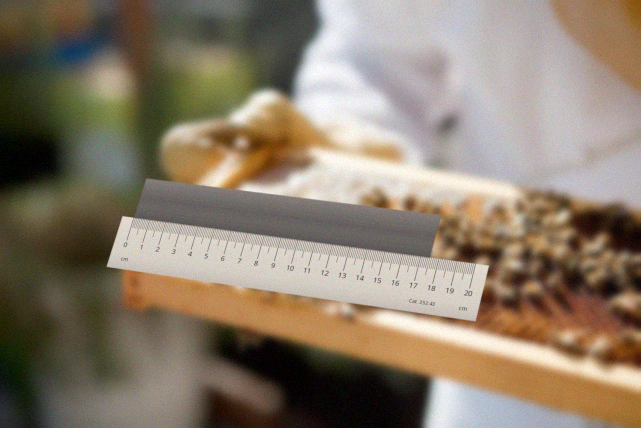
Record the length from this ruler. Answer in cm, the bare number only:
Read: 17.5
